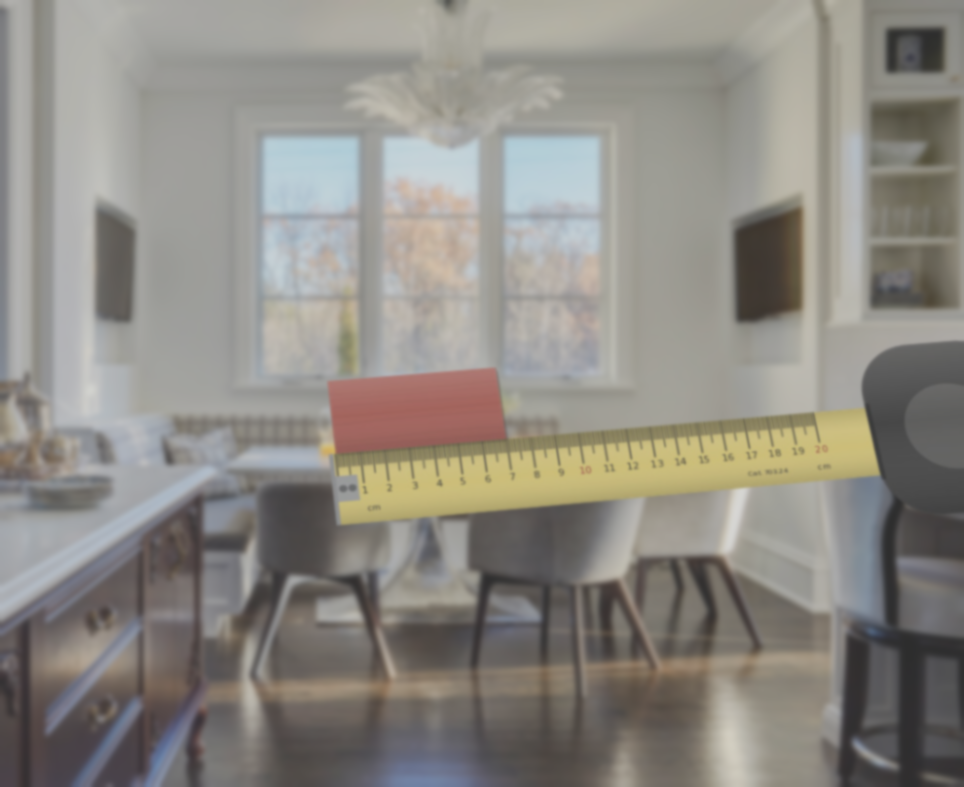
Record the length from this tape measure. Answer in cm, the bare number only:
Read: 7
